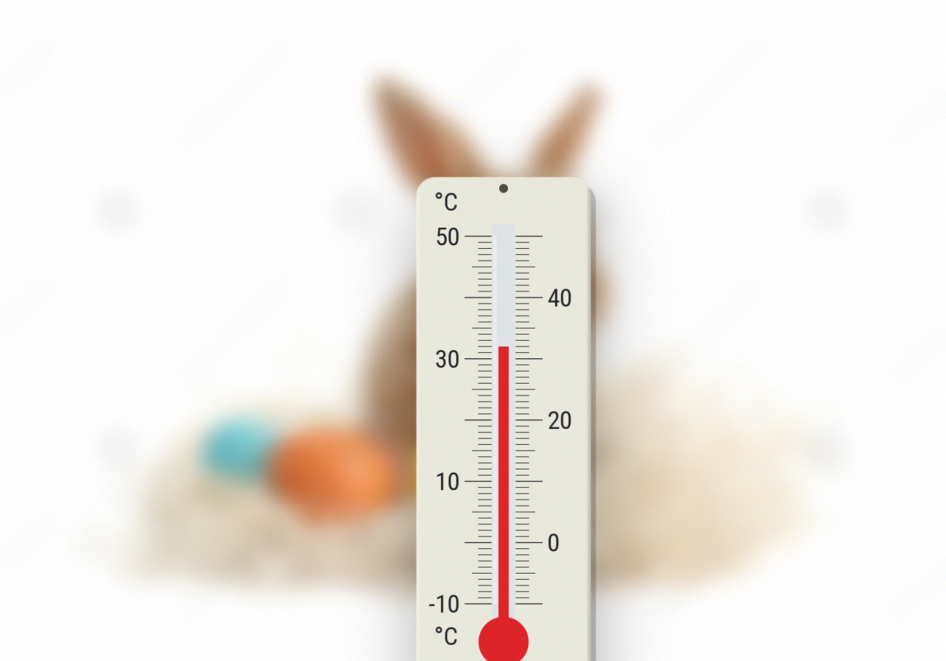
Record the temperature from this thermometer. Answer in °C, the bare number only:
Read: 32
